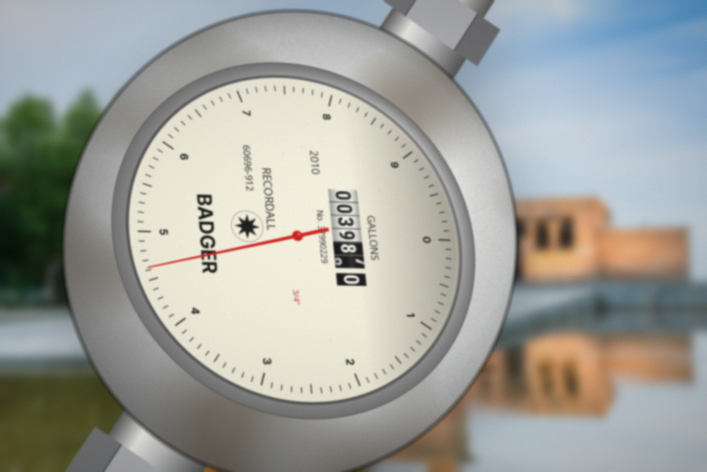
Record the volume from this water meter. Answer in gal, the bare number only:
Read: 39874.6
